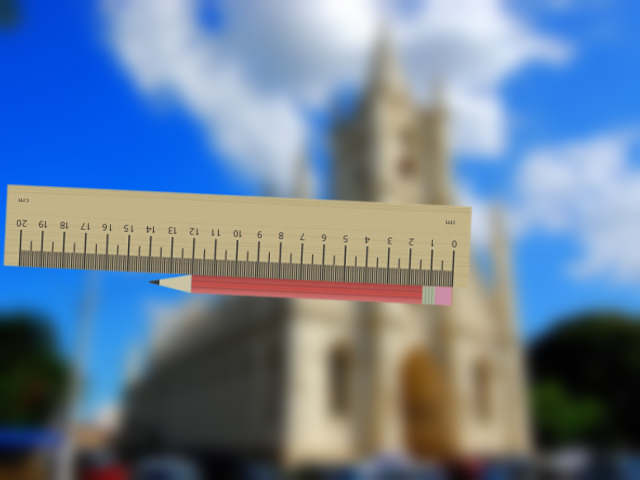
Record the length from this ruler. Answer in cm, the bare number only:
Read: 14
